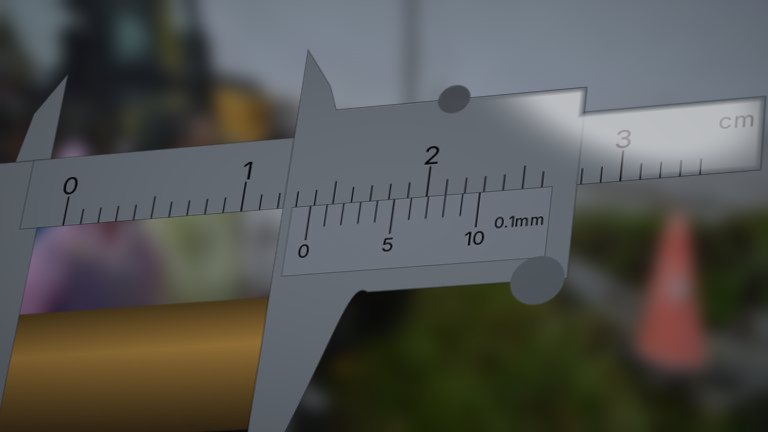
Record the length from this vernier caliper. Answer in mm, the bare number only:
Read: 13.8
